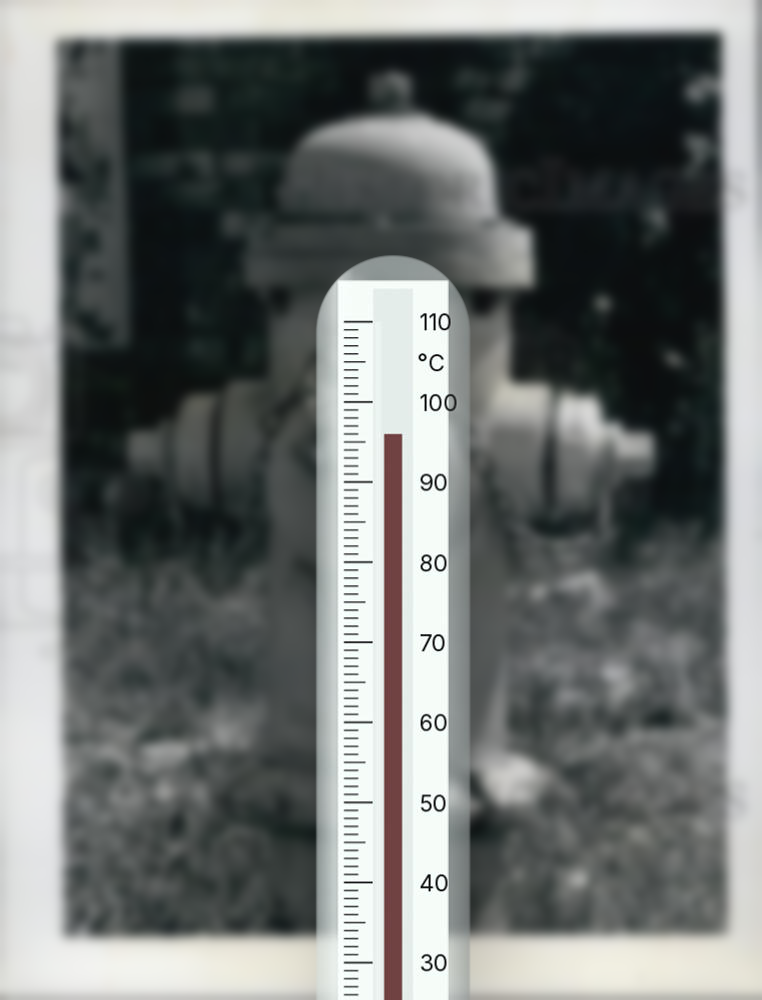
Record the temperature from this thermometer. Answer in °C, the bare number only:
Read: 96
